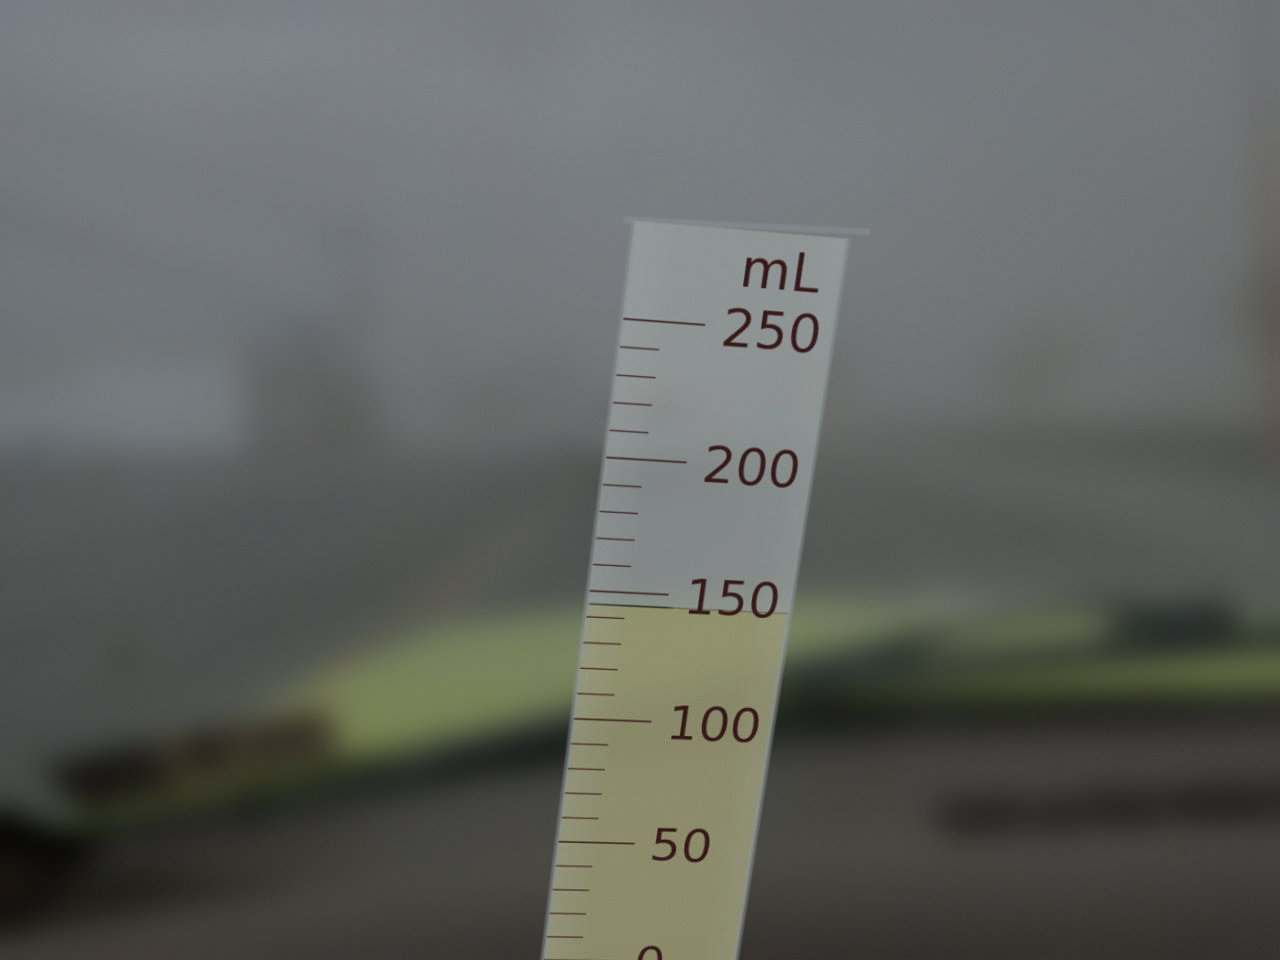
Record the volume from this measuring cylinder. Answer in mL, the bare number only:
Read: 145
